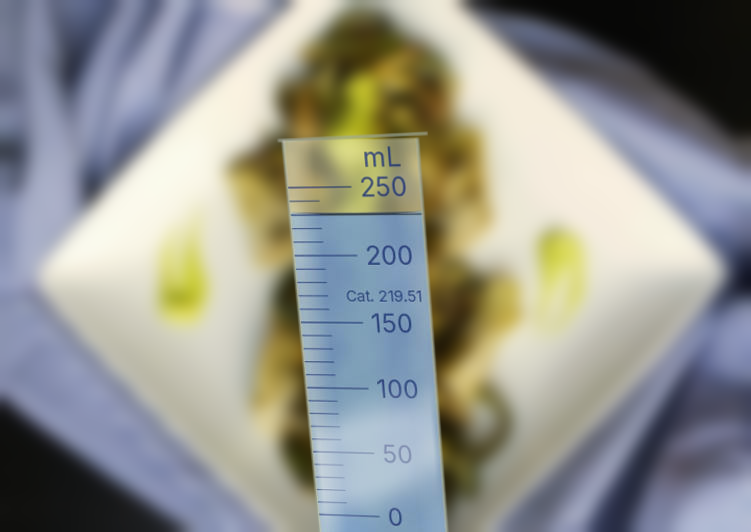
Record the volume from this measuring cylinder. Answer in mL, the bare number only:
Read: 230
